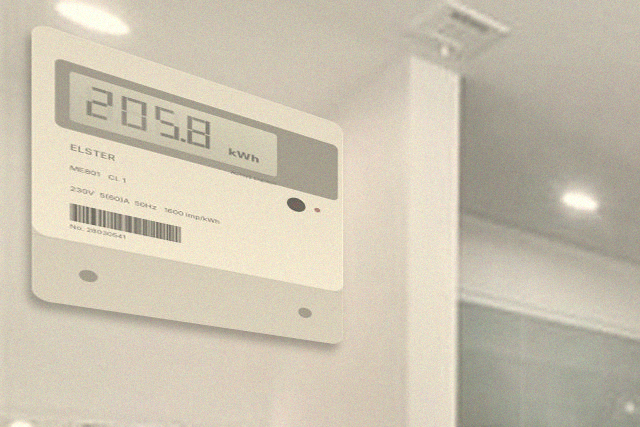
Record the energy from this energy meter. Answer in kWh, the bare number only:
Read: 205.8
